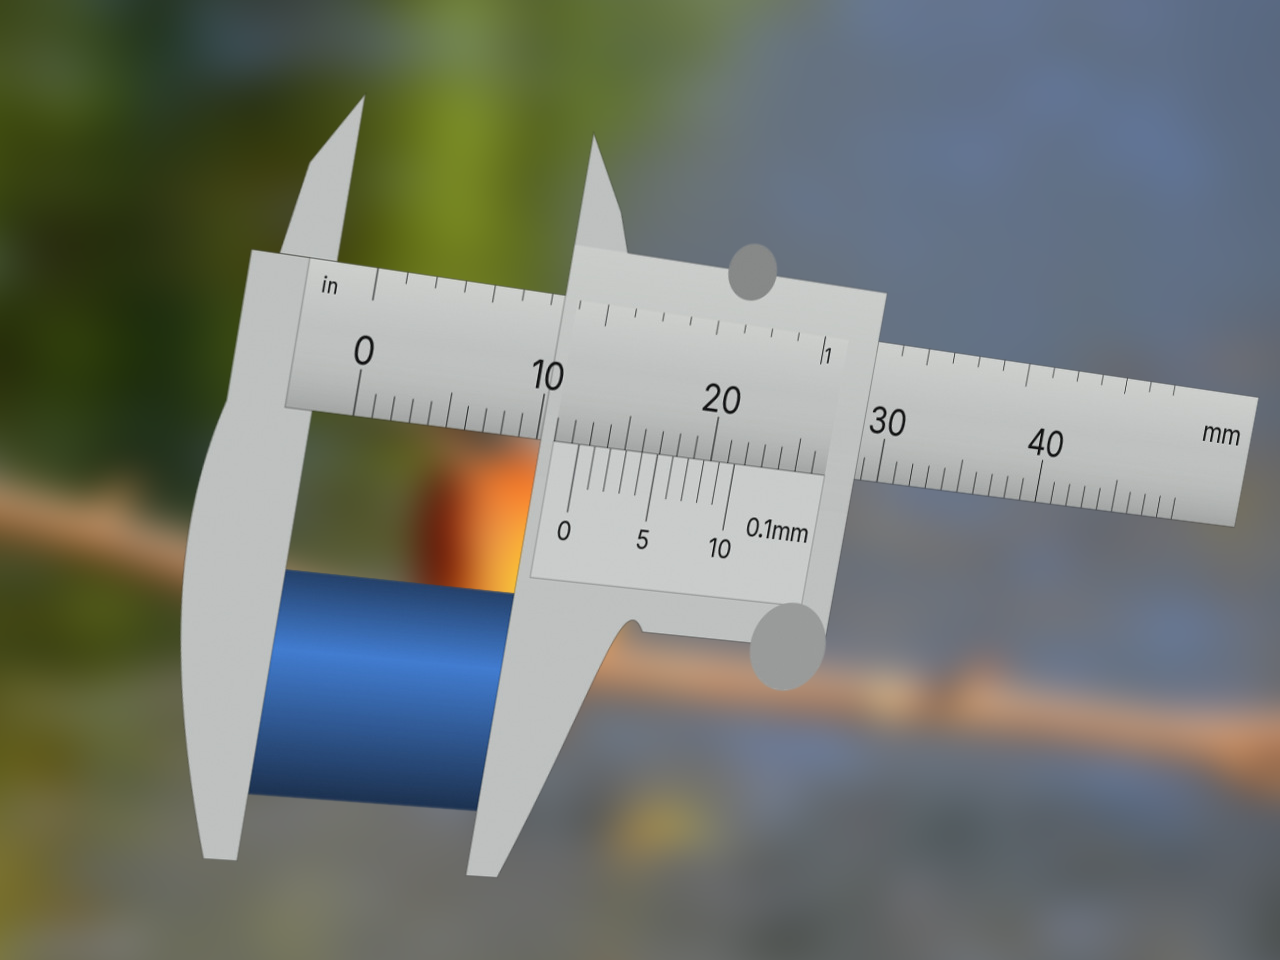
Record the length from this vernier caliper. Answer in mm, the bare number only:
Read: 12.4
